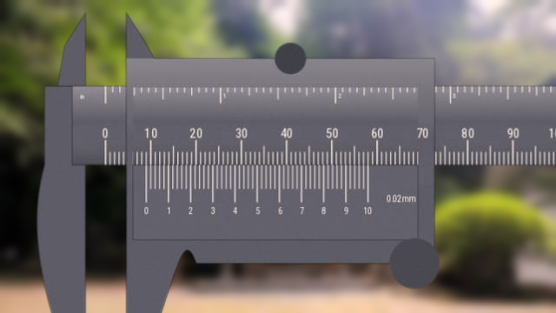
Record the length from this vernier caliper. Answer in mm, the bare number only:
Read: 9.0
